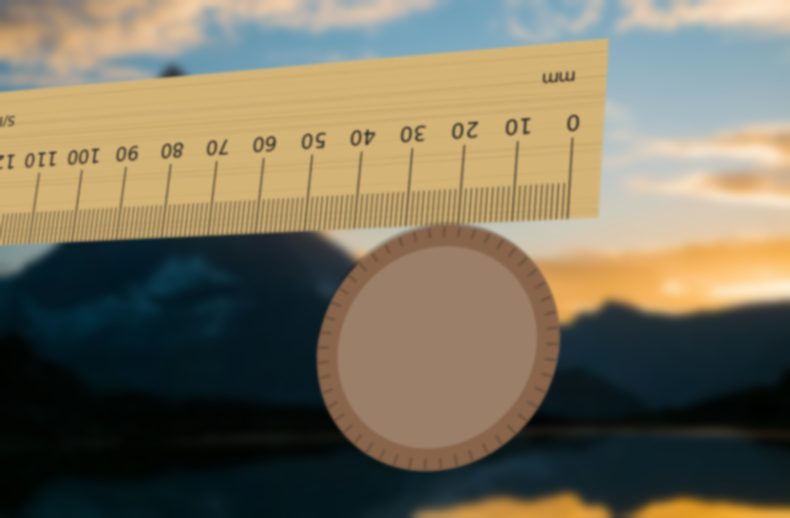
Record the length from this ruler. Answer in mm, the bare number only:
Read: 45
